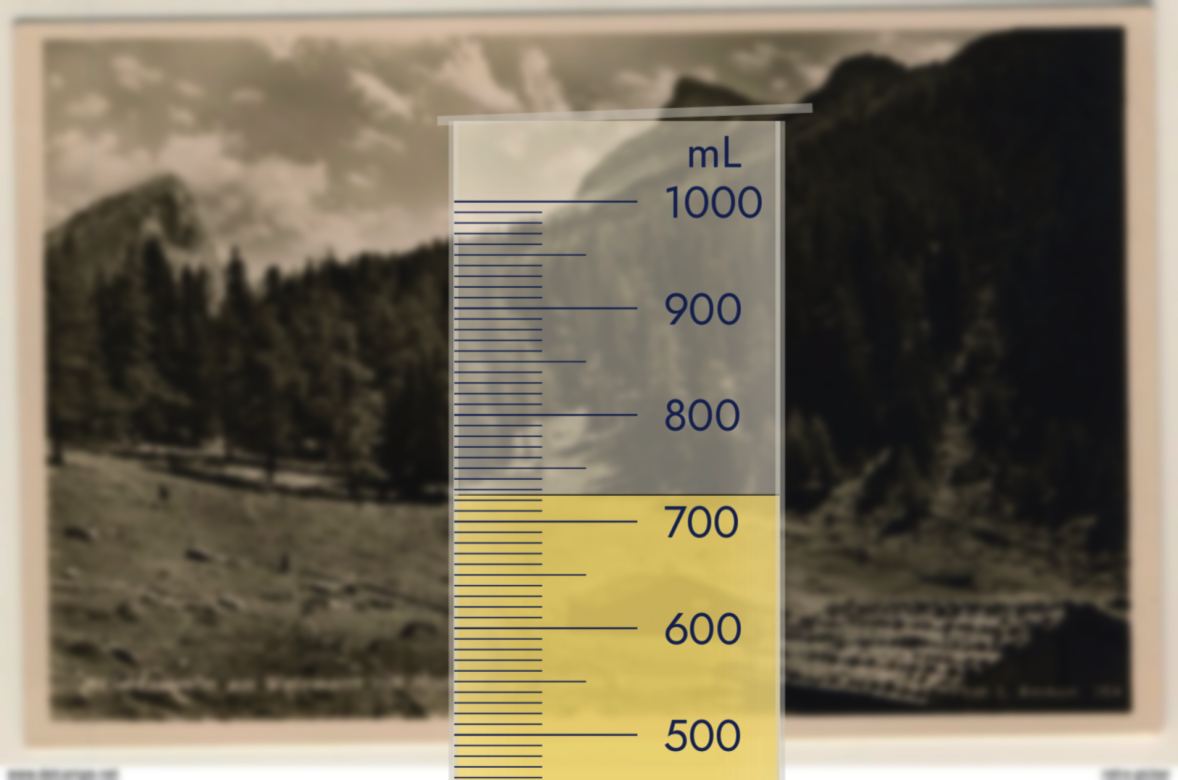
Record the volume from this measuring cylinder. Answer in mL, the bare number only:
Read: 725
